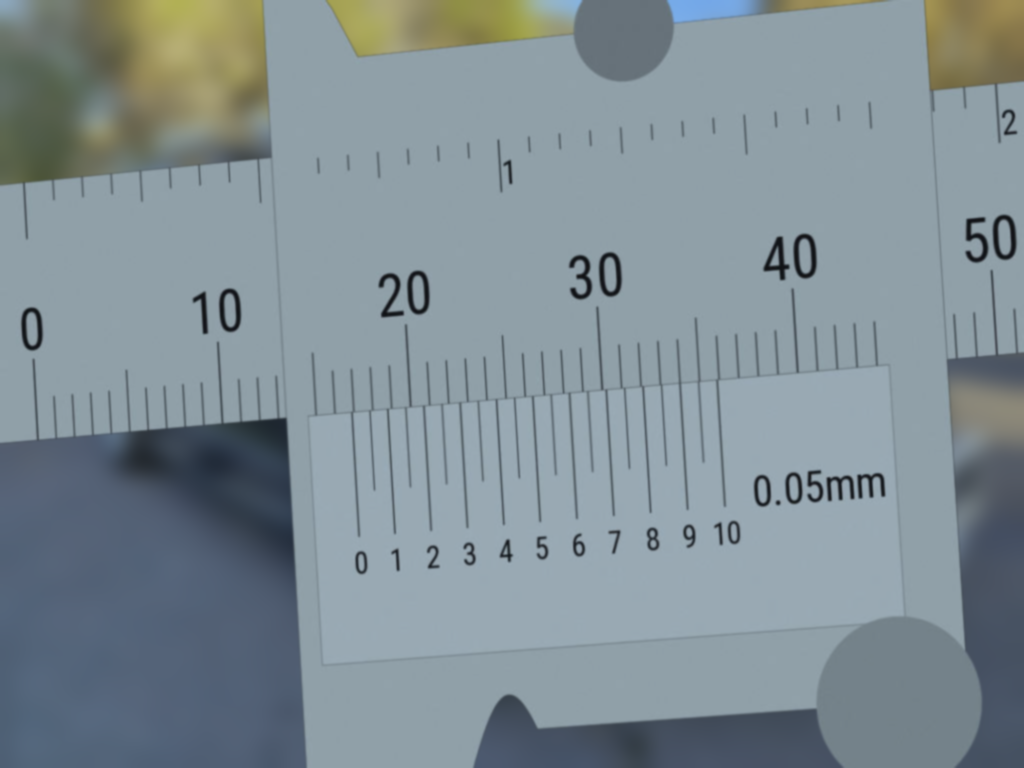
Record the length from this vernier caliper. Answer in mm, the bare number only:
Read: 16.9
